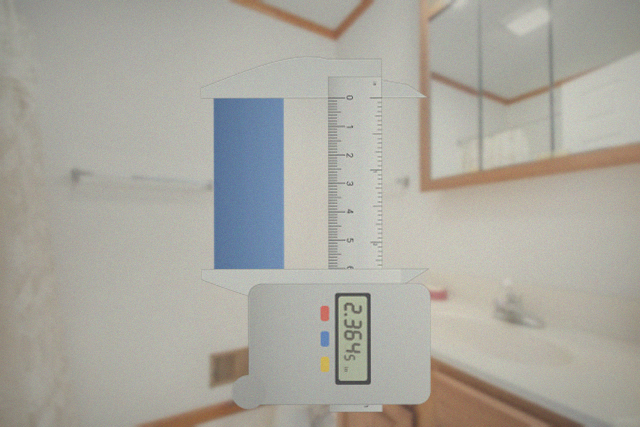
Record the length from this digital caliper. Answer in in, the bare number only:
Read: 2.3645
